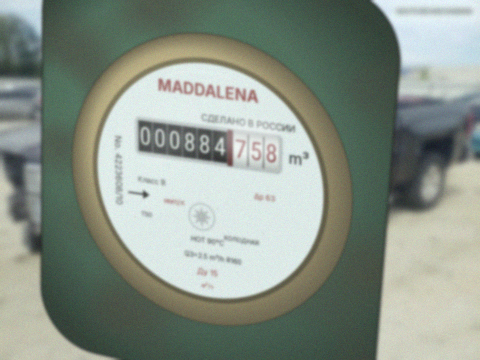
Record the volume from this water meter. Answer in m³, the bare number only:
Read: 884.758
